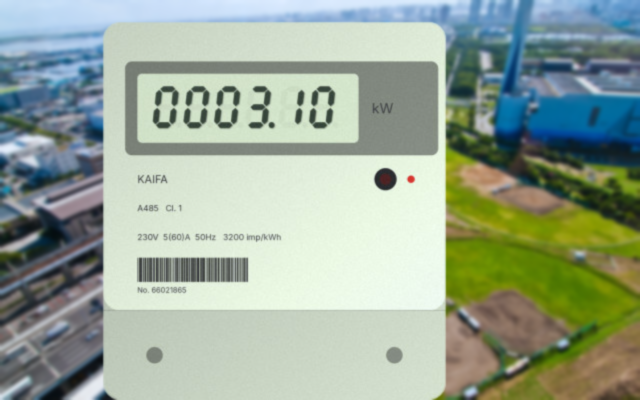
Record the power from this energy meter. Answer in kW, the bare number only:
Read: 3.10
